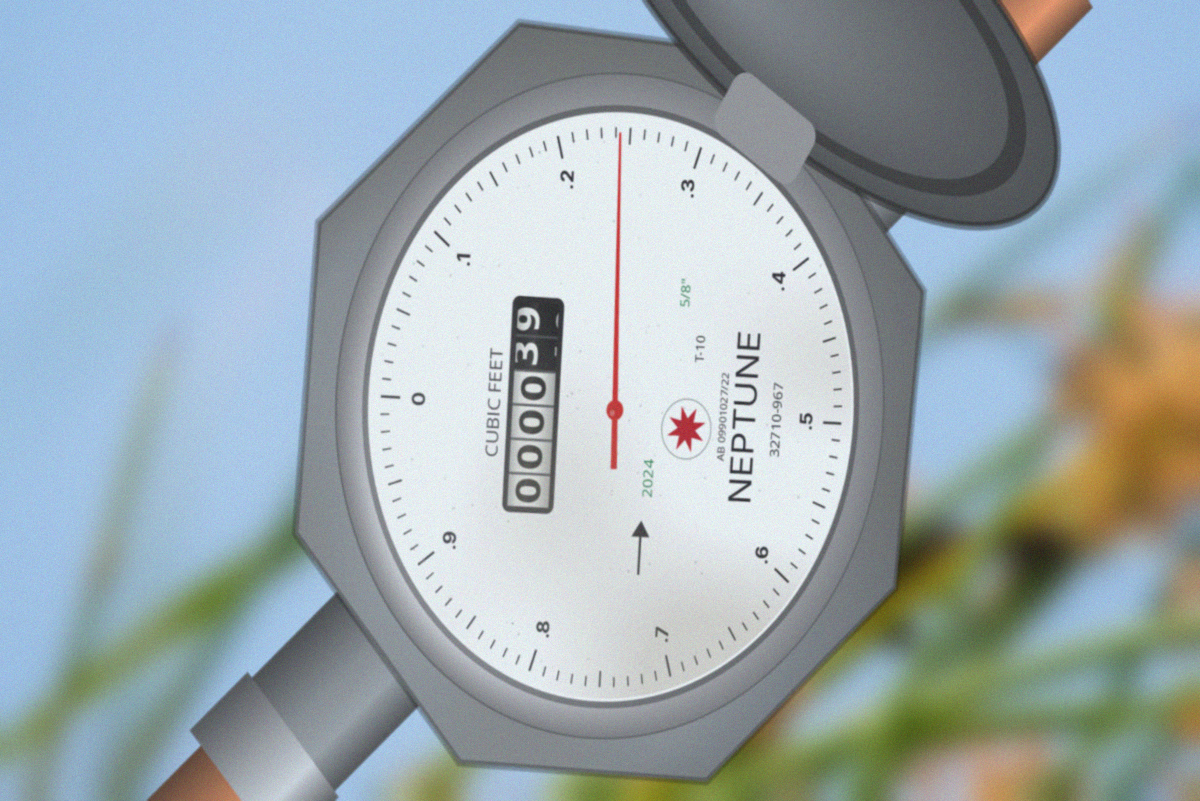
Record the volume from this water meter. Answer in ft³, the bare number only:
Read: 39.24
